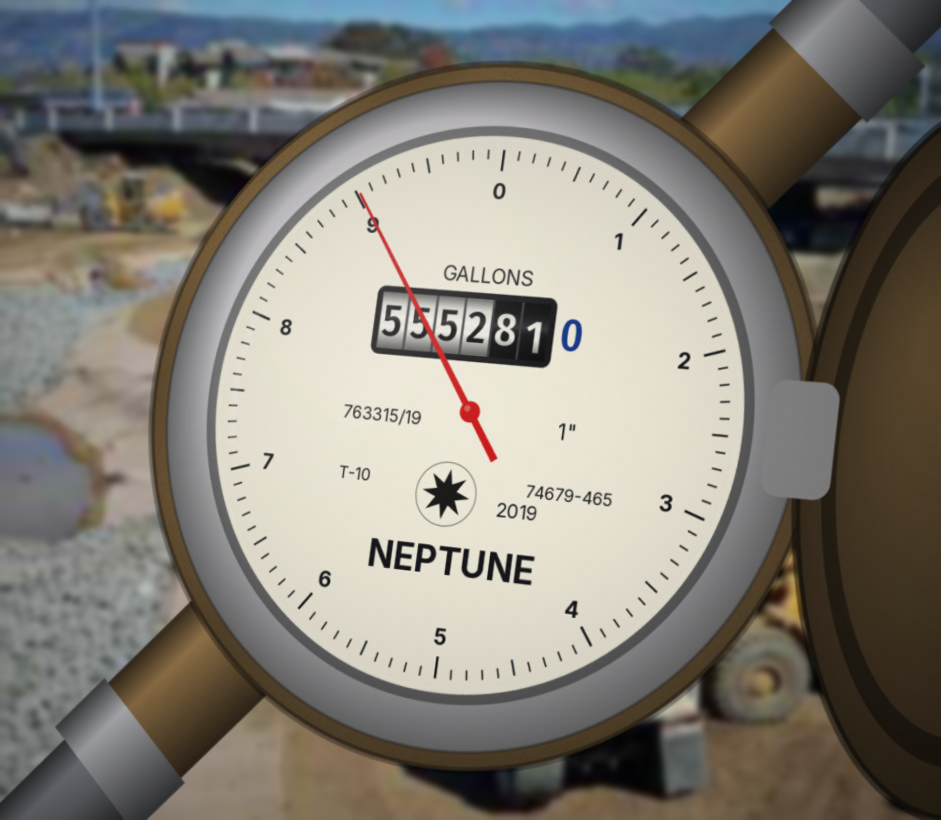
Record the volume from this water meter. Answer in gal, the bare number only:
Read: 5552809.0
